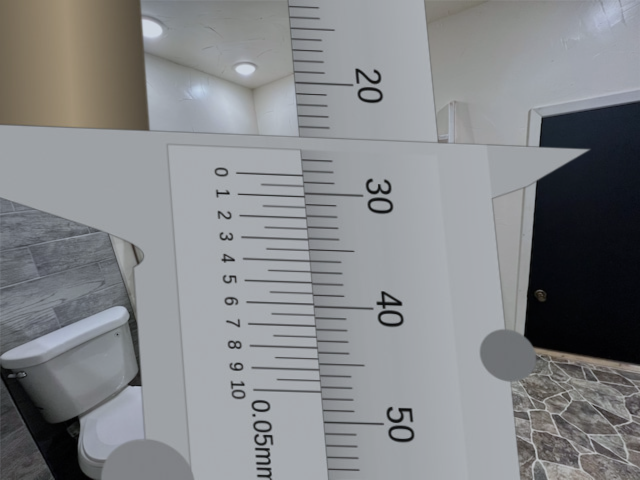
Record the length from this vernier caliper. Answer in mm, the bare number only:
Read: 28.4
